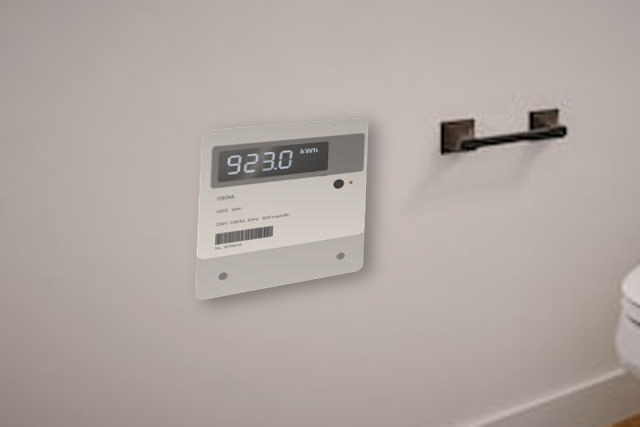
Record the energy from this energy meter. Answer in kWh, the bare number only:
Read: 923.0
